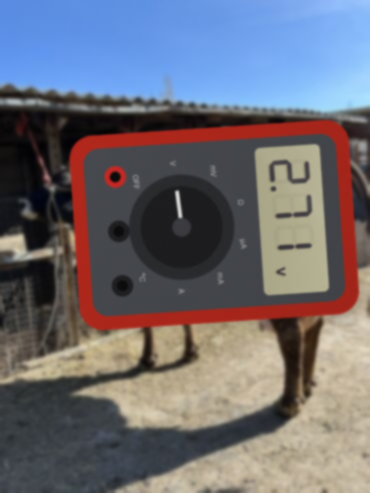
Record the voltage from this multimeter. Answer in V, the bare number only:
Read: 2.71
